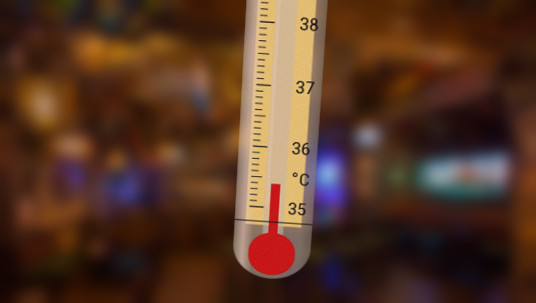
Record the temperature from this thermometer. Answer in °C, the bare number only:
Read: 35.4
